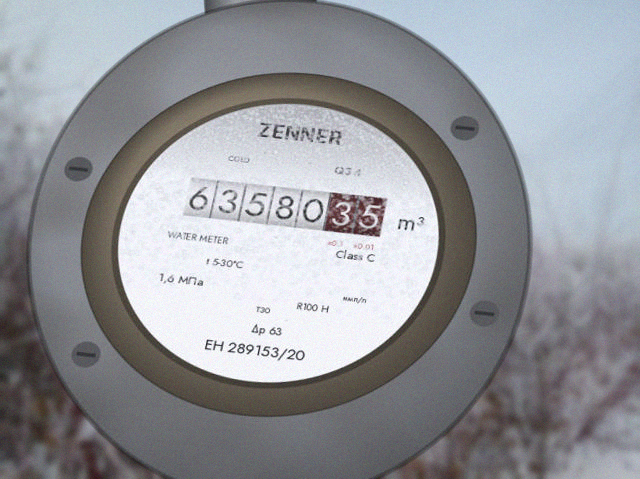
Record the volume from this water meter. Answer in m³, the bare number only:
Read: 63580.35
